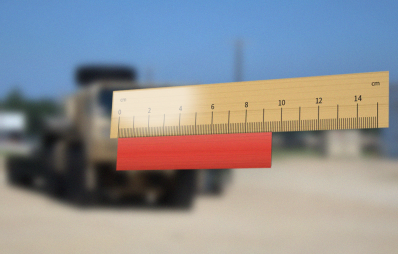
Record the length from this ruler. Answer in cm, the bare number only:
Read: 9.5
